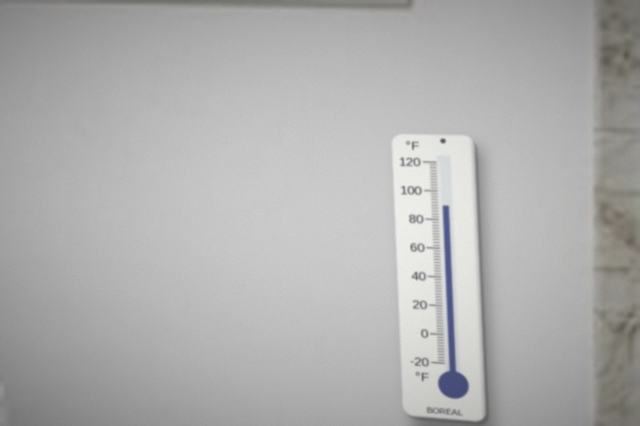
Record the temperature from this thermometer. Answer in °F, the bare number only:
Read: 90
